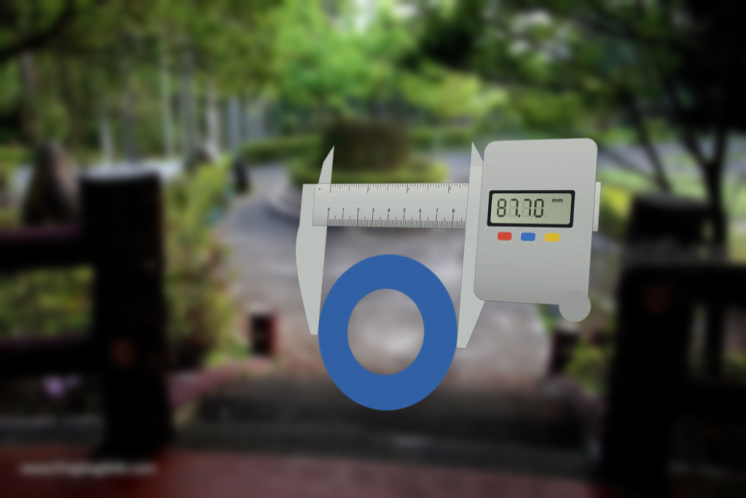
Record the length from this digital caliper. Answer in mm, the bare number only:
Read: 87.70
